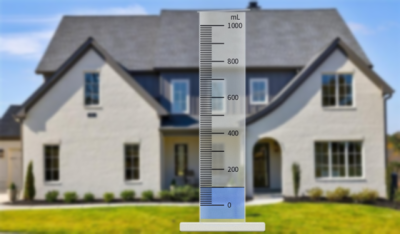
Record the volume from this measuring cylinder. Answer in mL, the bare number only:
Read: 100
